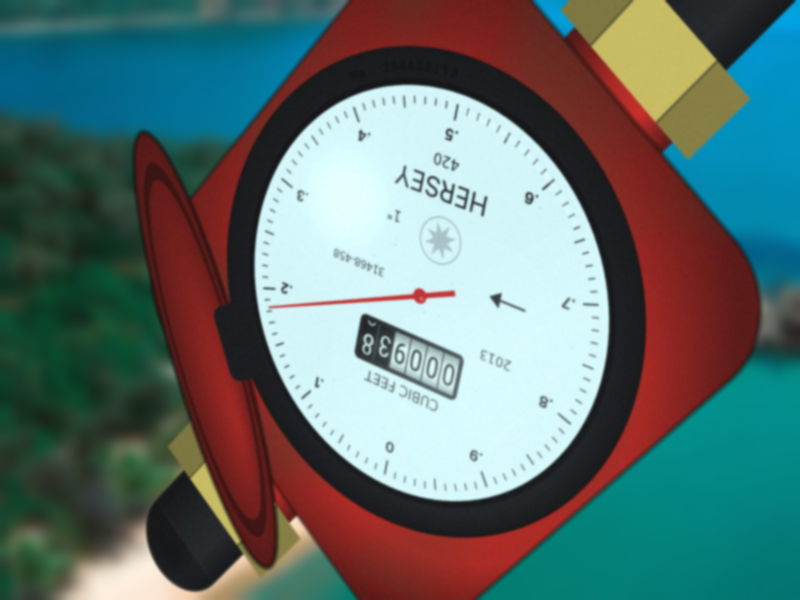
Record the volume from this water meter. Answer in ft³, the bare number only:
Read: 938.18
